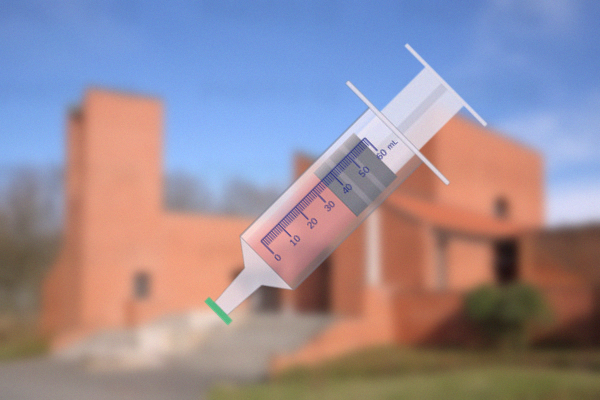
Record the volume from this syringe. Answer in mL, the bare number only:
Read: 35
